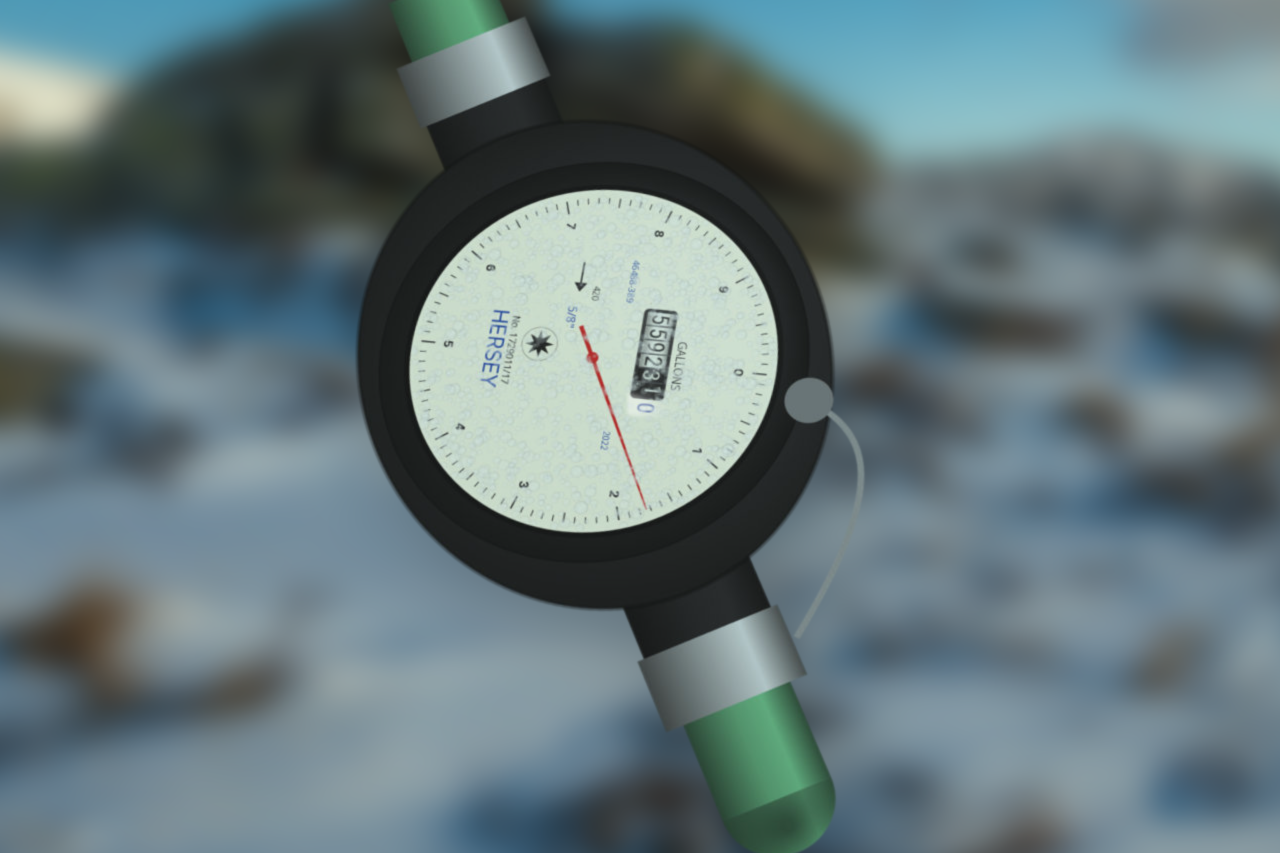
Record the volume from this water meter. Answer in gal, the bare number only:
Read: 5592311.7
